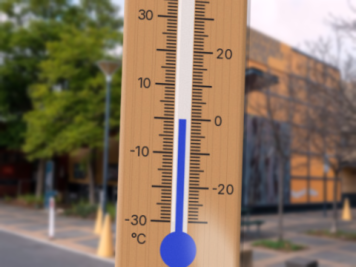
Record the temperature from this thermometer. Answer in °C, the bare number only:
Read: 0
